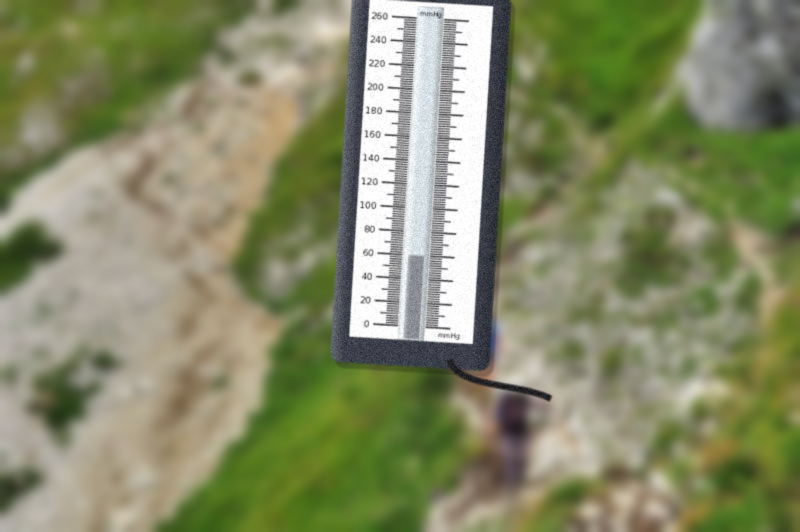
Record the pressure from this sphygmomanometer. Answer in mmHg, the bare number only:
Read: 60
